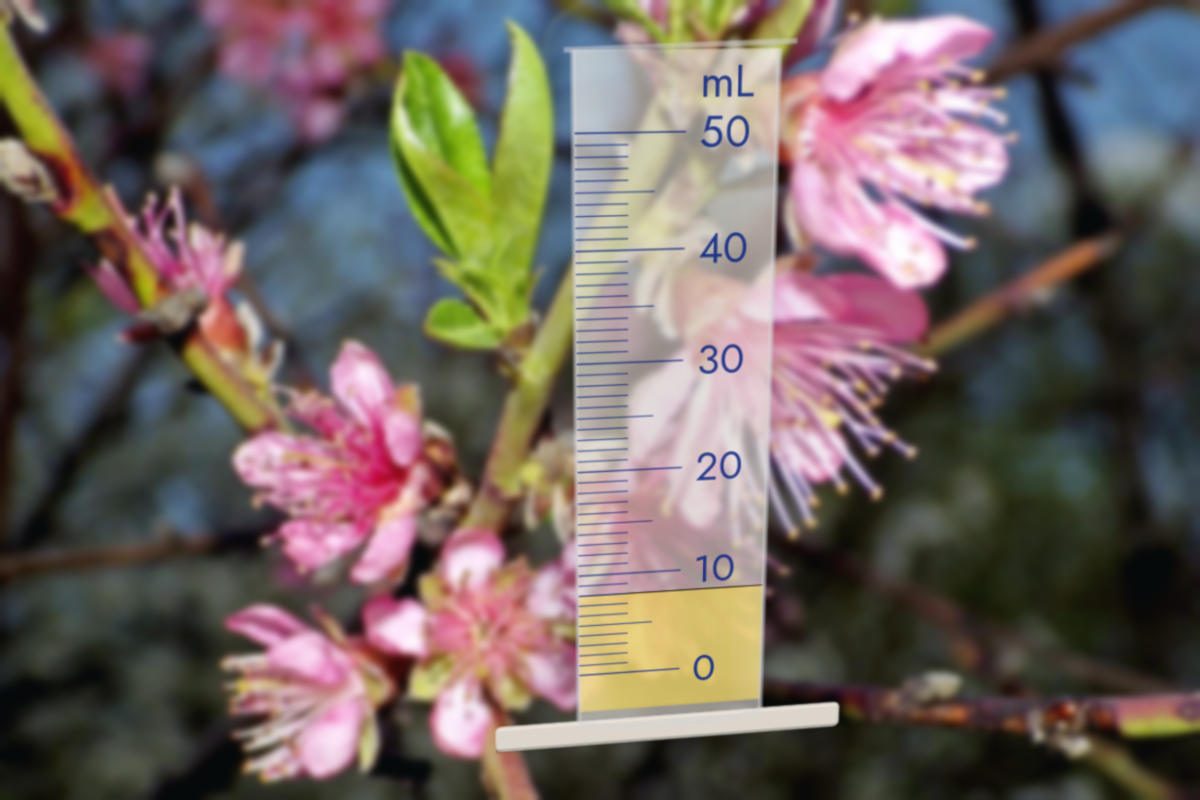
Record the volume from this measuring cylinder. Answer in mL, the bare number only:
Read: 8
